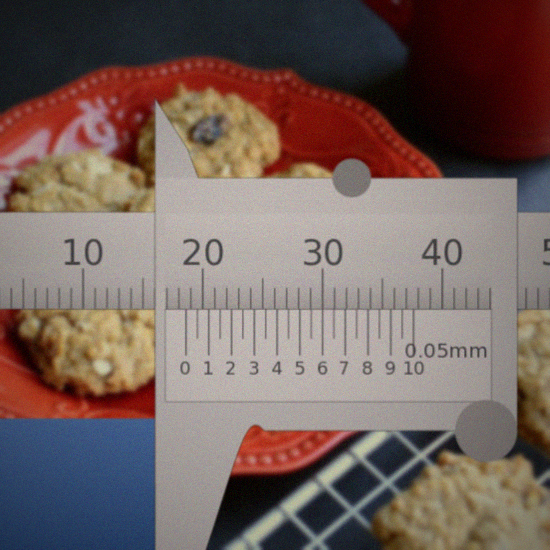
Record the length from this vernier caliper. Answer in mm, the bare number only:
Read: 18.6
